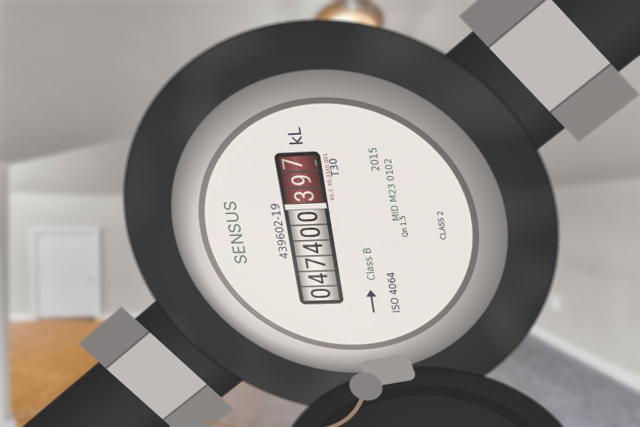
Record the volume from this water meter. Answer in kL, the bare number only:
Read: 47400.397
